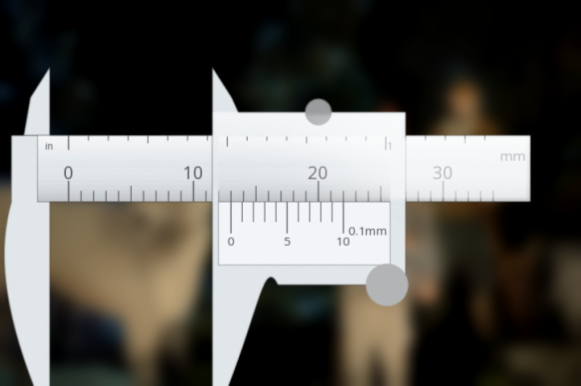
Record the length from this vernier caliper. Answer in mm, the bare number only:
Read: 13.0
